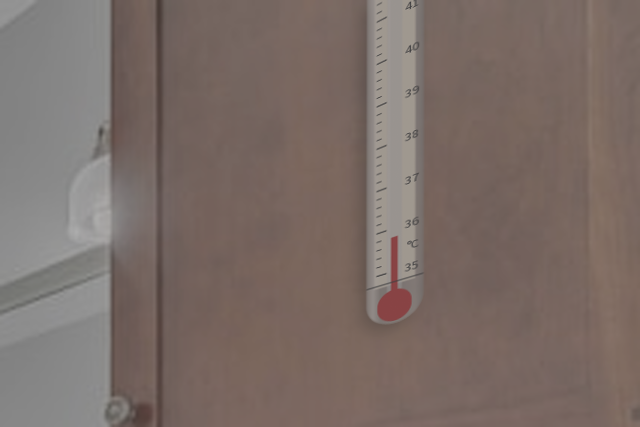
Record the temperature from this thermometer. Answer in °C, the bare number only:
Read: 35.8
